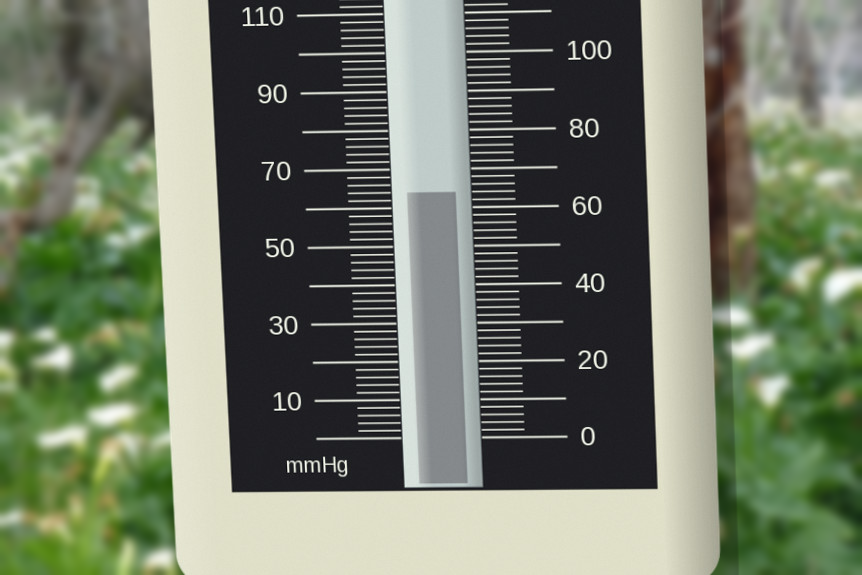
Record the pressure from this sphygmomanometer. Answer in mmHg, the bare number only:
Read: 64
